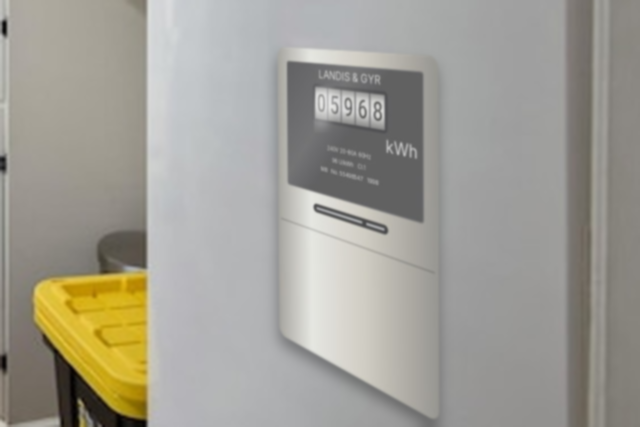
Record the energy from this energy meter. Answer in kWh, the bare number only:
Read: 5968
